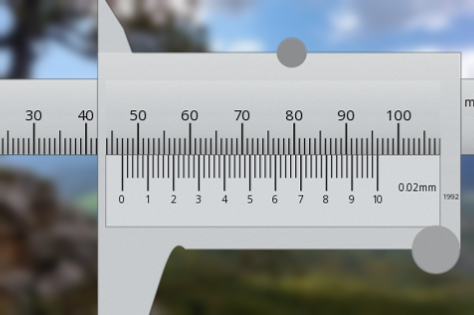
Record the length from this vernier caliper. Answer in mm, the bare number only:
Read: 47.0
